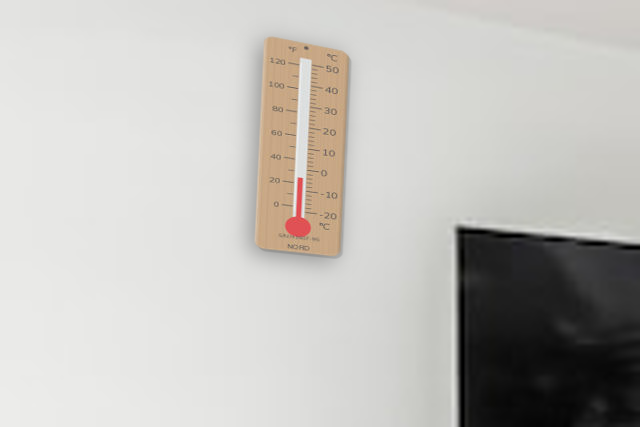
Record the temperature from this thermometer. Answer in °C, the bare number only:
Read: -4
